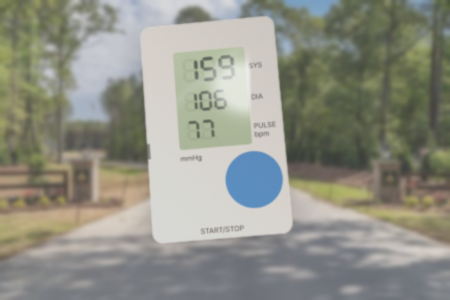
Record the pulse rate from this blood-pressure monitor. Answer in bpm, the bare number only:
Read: 77
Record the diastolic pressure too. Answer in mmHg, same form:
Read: 106
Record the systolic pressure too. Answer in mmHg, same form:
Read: 159
